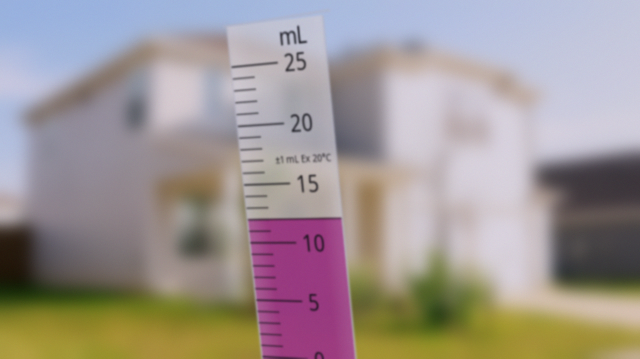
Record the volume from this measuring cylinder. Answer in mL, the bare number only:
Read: 12
